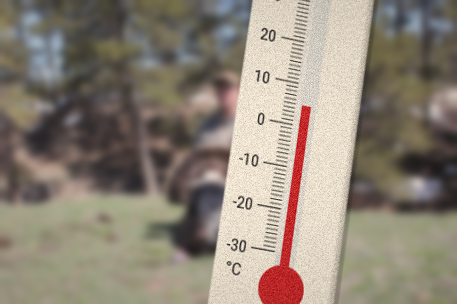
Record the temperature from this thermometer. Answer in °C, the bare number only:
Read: 5
